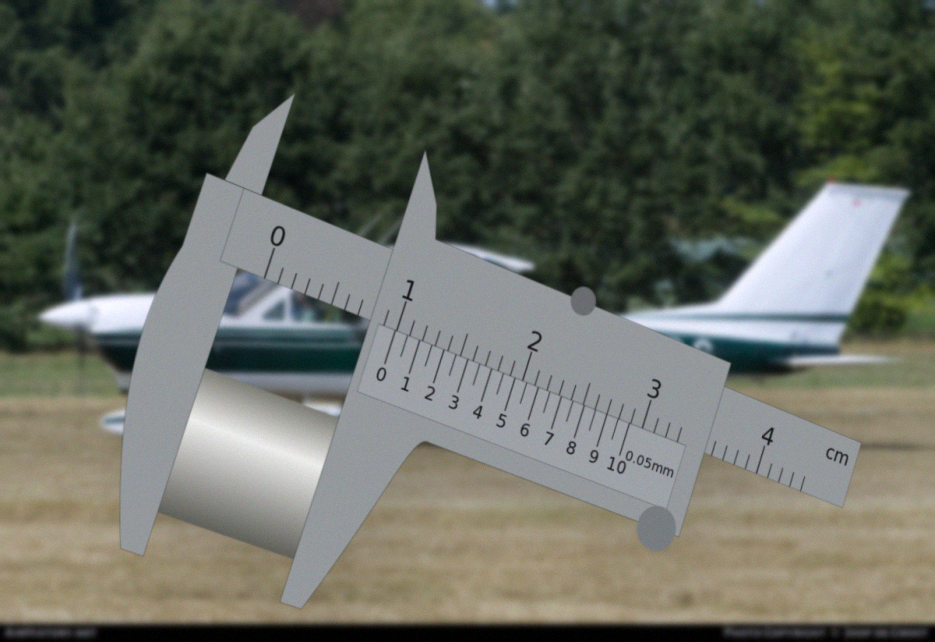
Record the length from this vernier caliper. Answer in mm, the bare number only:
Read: 9.9
